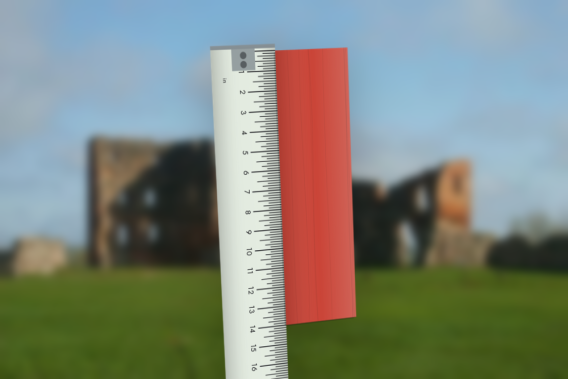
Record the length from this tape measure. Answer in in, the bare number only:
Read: 14
